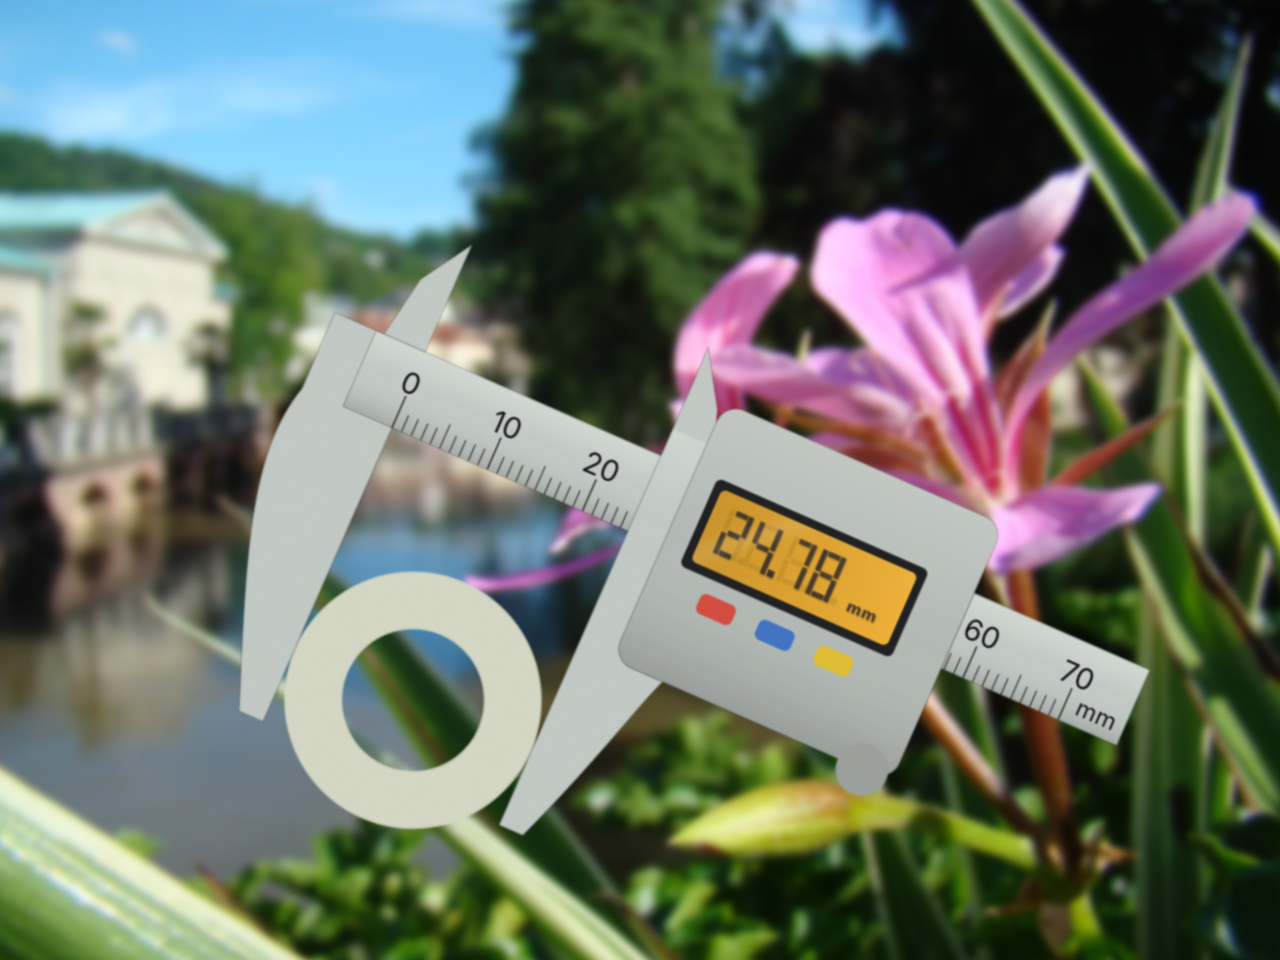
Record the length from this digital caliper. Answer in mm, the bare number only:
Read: 24.78
